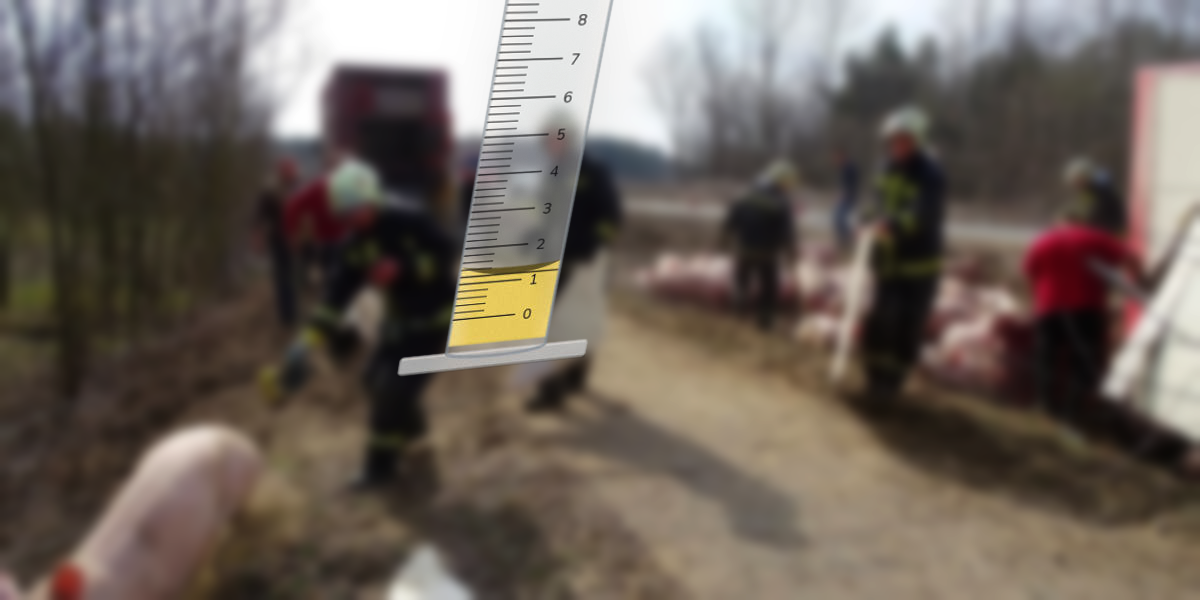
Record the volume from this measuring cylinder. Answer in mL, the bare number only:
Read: 1.2
